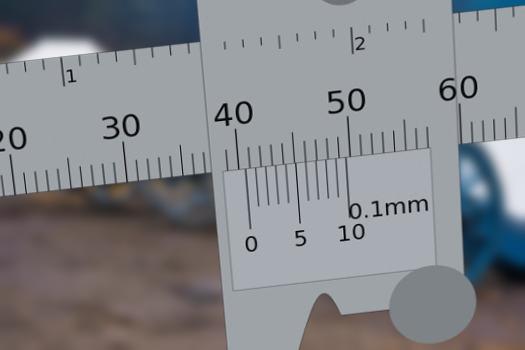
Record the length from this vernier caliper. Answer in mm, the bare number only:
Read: 40.6
